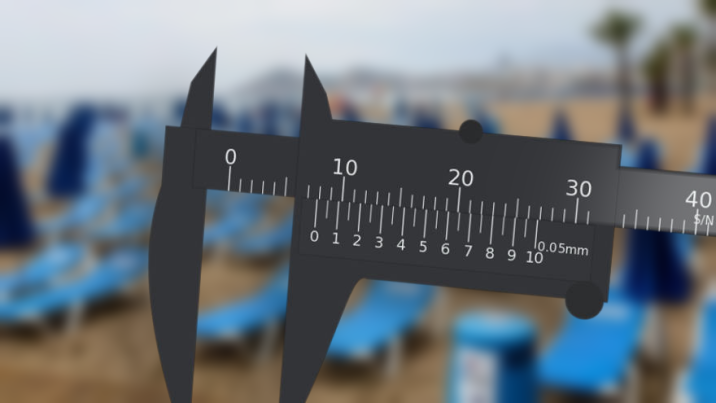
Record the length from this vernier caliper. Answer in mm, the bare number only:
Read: 7.8
